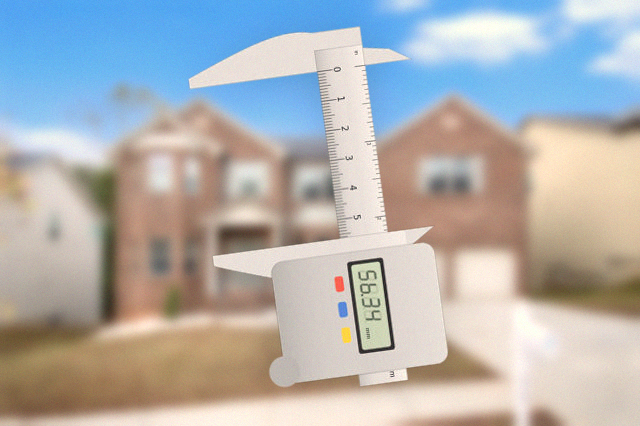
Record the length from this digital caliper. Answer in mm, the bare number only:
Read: 56.34
